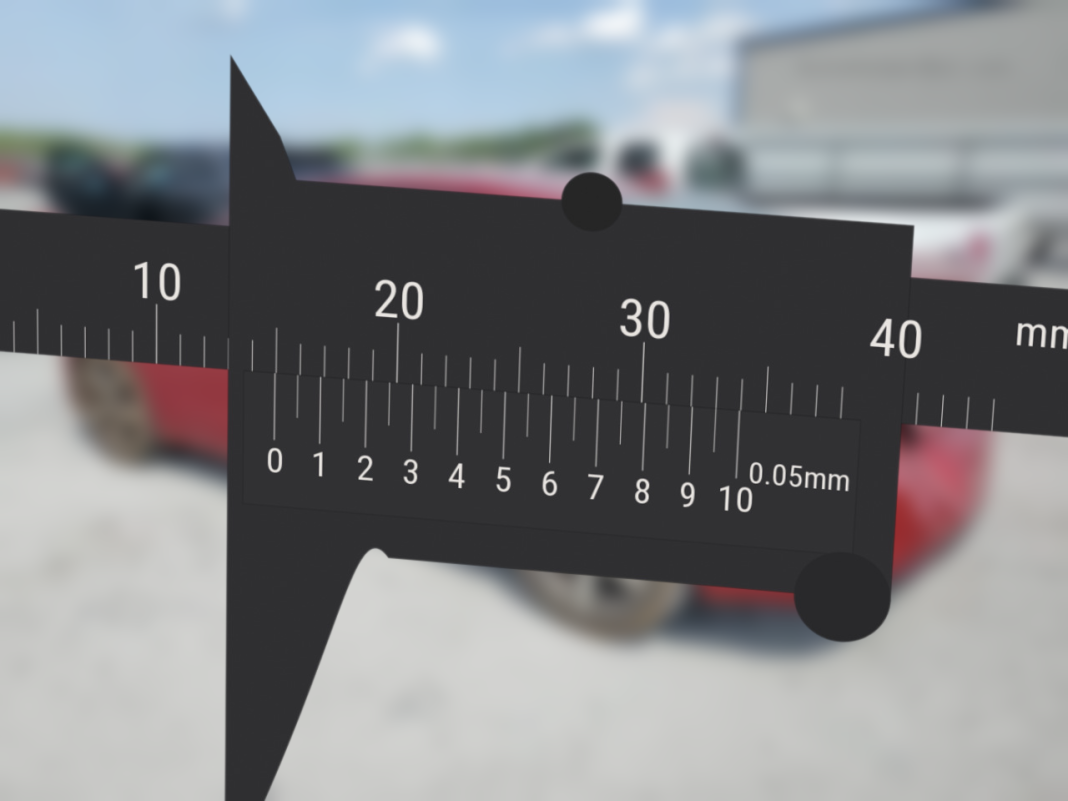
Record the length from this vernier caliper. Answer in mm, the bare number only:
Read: 14.95
